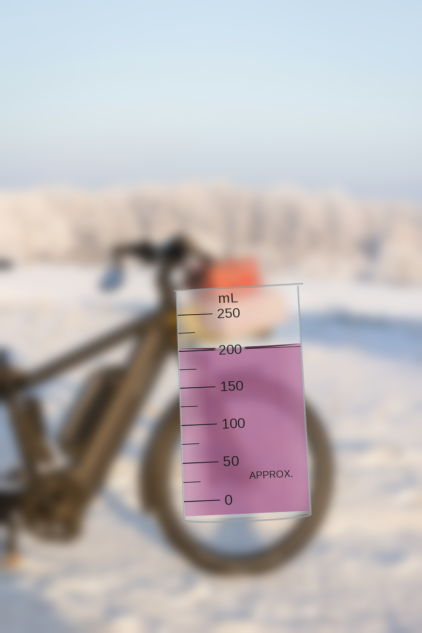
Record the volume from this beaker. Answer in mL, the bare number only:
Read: 200
